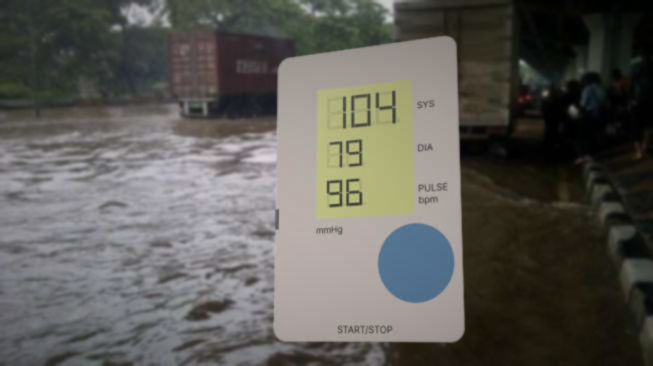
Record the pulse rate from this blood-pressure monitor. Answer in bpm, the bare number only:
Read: 96
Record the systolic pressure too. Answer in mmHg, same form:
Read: 104
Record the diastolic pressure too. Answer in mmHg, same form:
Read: 79
